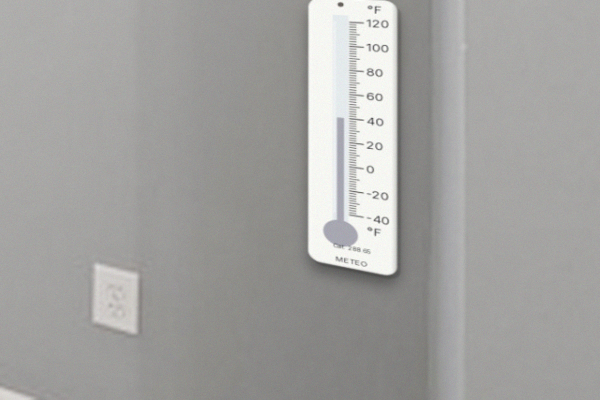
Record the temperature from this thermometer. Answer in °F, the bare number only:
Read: 40
